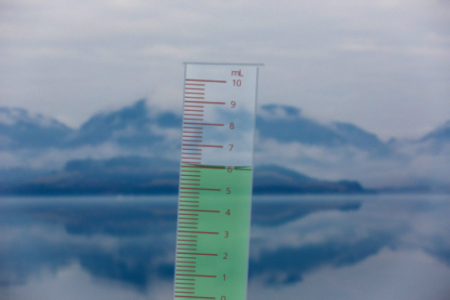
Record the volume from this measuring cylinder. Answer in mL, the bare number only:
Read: 6
